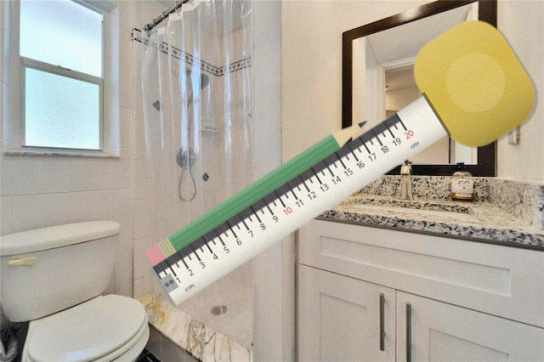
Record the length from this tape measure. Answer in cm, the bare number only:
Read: 18
